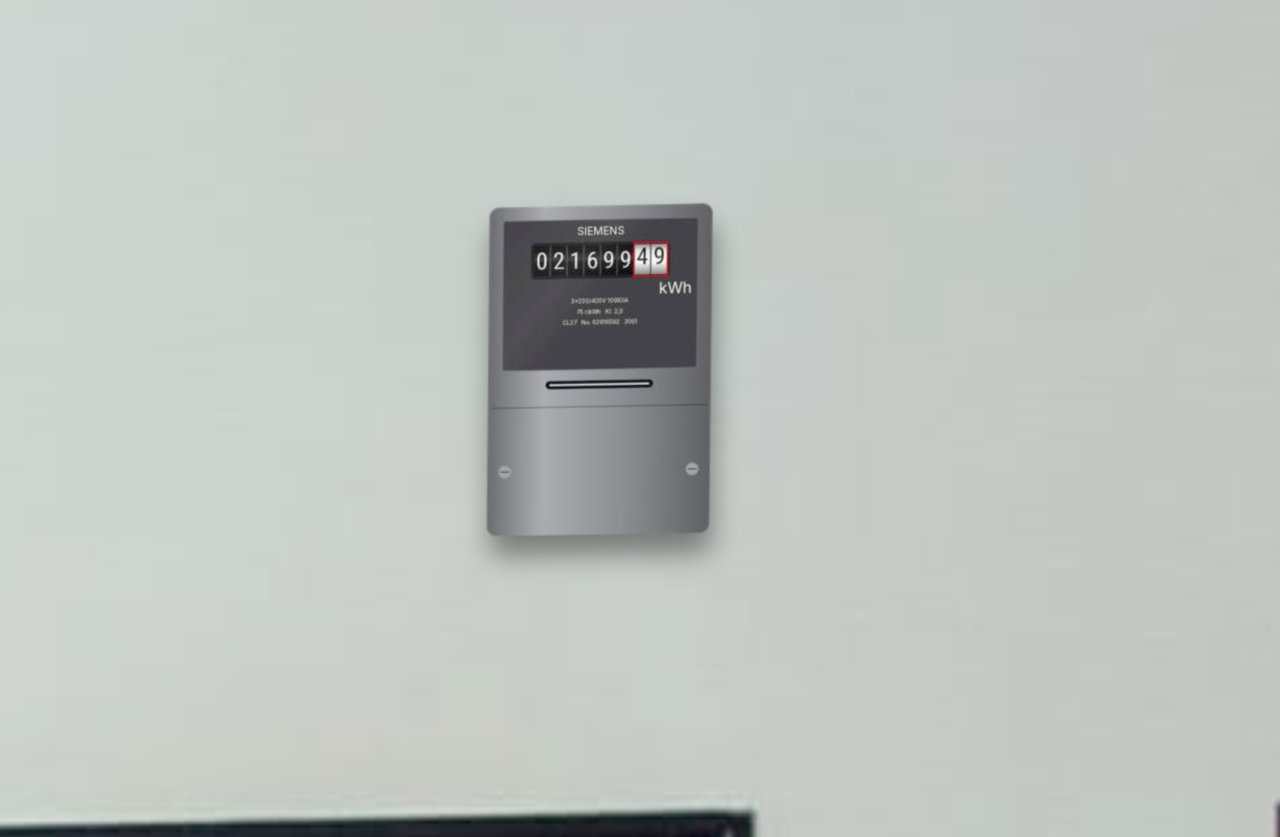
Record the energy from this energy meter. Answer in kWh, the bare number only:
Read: 21699.49
